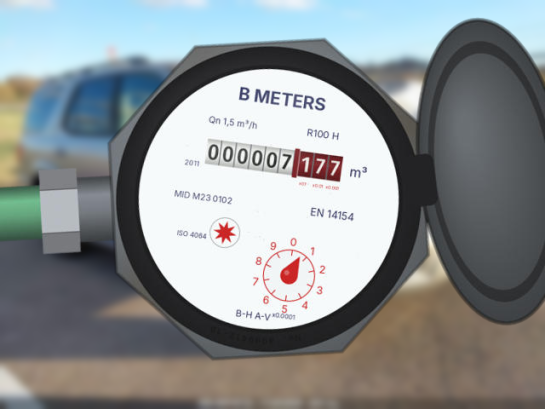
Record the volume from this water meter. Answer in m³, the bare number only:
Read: 7.1770
